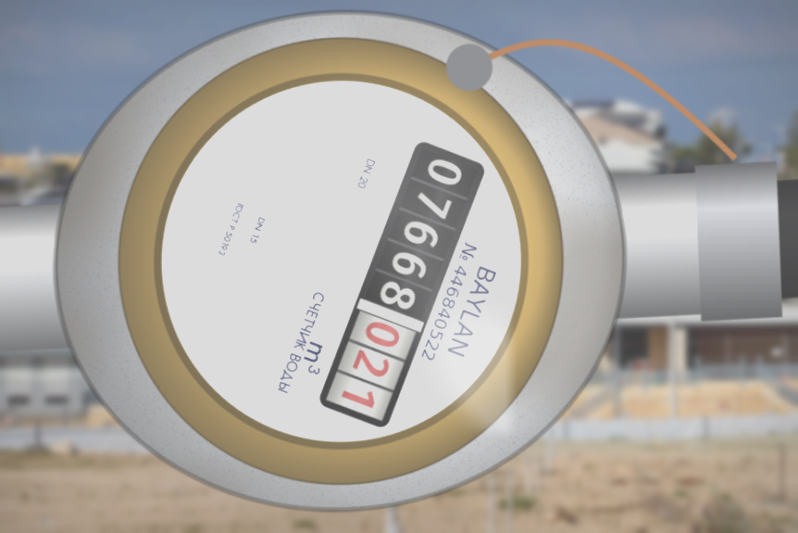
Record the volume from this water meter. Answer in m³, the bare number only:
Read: 7668.021
